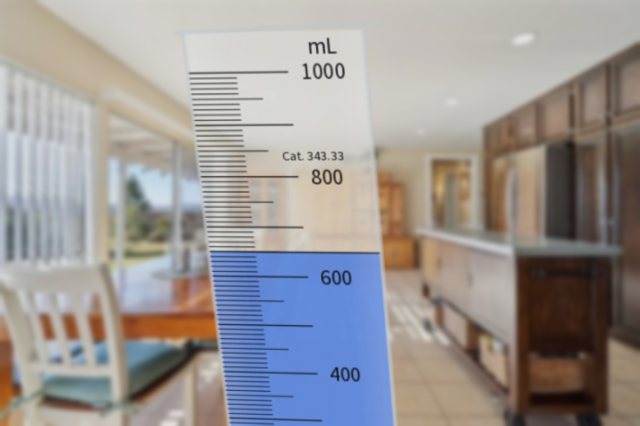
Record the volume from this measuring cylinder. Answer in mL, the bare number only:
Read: 650
